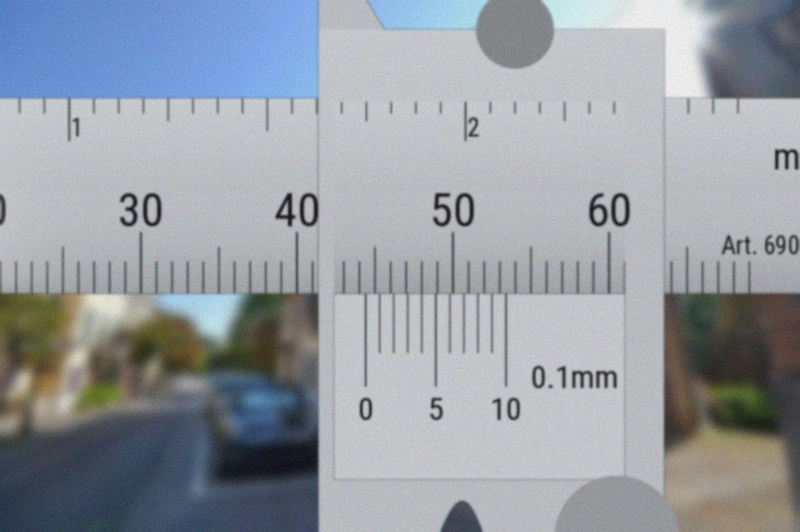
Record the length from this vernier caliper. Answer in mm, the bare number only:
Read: 44.4
